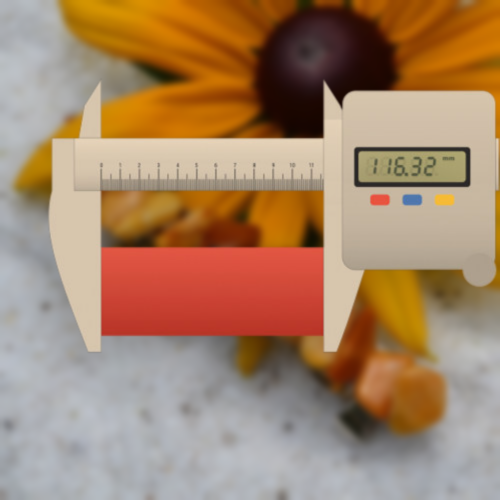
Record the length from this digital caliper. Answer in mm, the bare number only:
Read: 116.32
